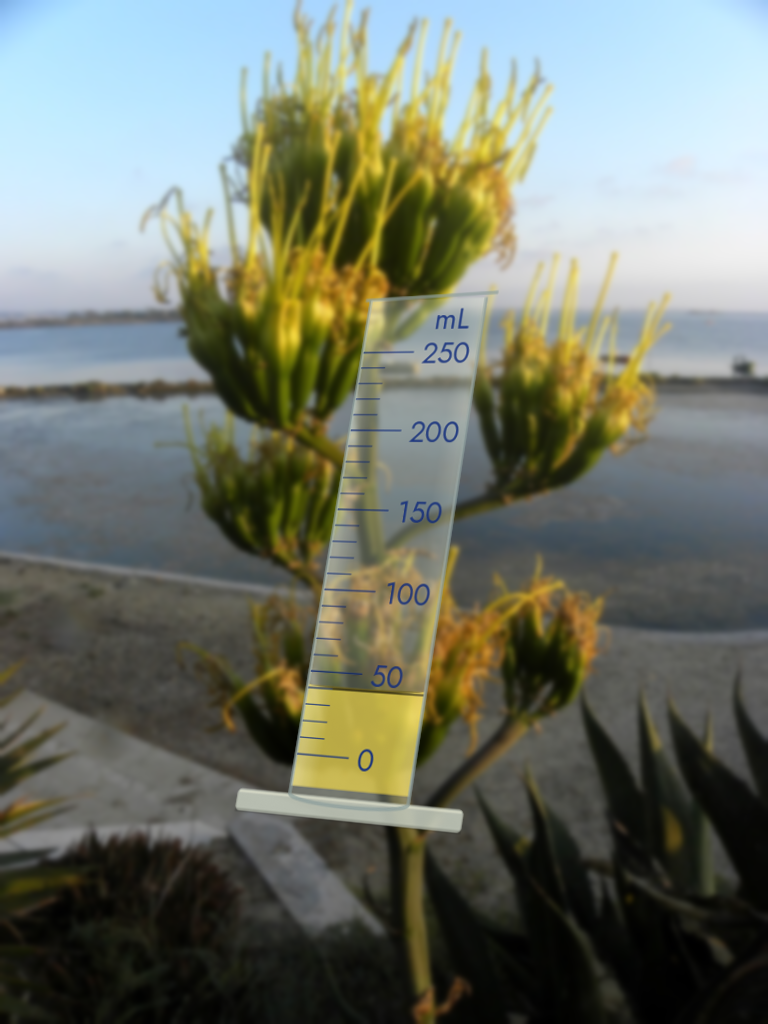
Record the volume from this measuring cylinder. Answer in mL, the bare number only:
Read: 40
